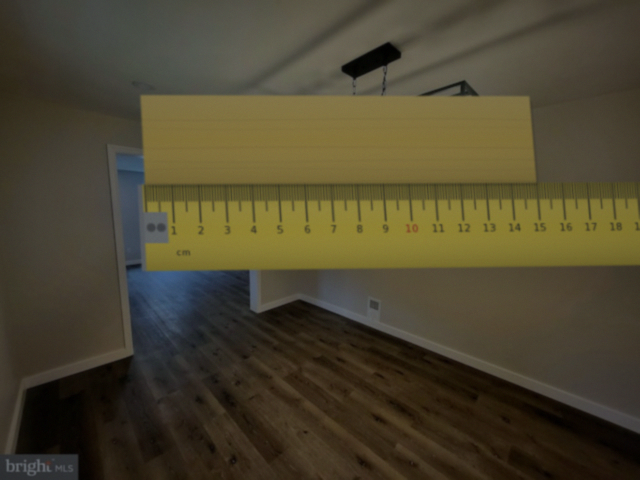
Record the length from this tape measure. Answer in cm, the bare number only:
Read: 15
